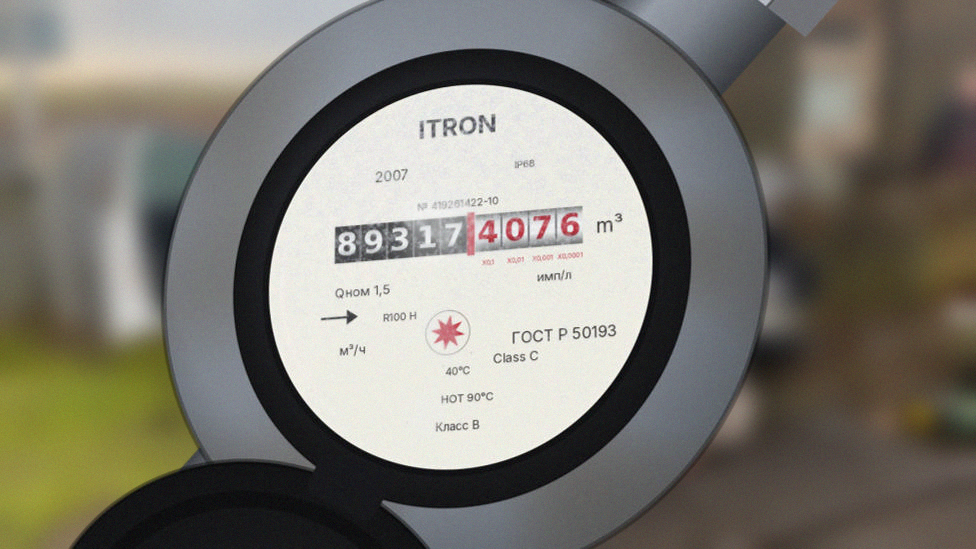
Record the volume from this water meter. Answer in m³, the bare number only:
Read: 89317.4076
